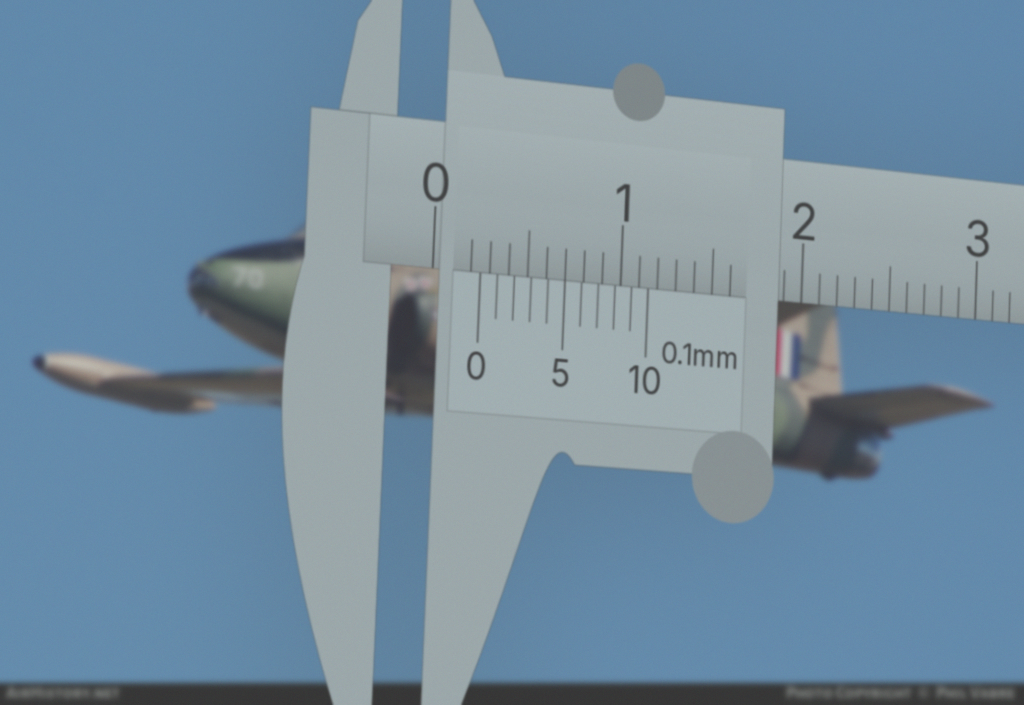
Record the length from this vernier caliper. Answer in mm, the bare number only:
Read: 2.5
